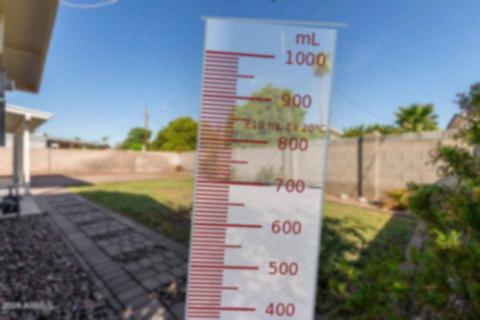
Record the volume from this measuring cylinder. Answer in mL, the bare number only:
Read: 700
